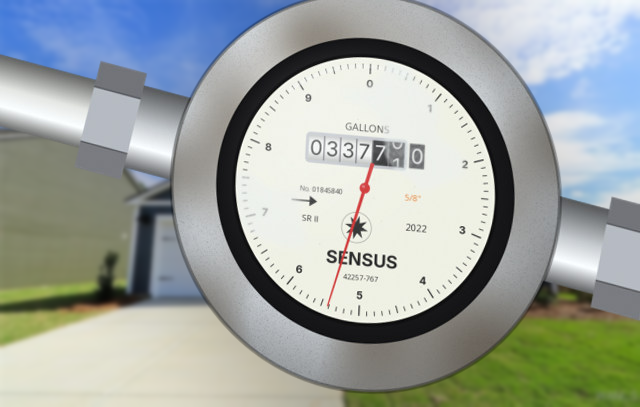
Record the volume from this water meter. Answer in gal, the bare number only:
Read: 337705.4
